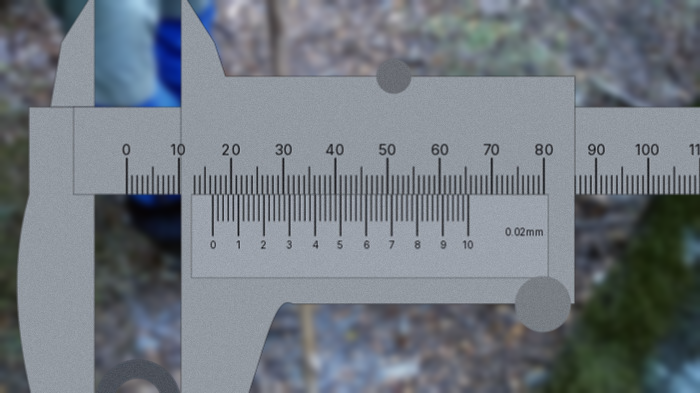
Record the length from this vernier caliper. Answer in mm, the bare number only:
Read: 16.5
